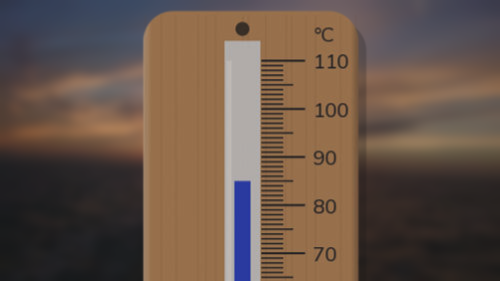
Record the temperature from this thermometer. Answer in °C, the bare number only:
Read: 85
